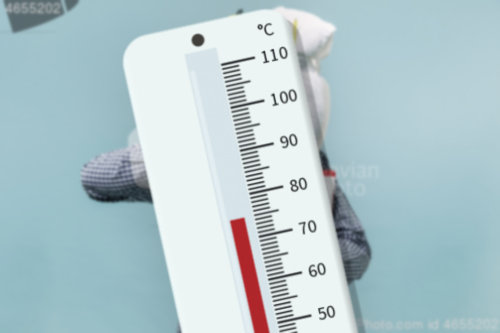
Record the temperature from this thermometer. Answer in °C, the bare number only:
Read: 75
